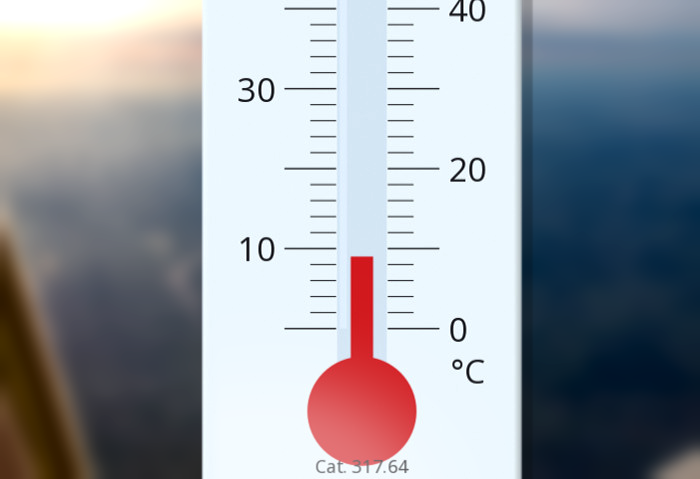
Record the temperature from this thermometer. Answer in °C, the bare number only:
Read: 9
